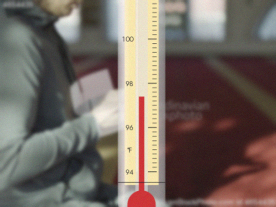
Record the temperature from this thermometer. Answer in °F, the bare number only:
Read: 97.4
